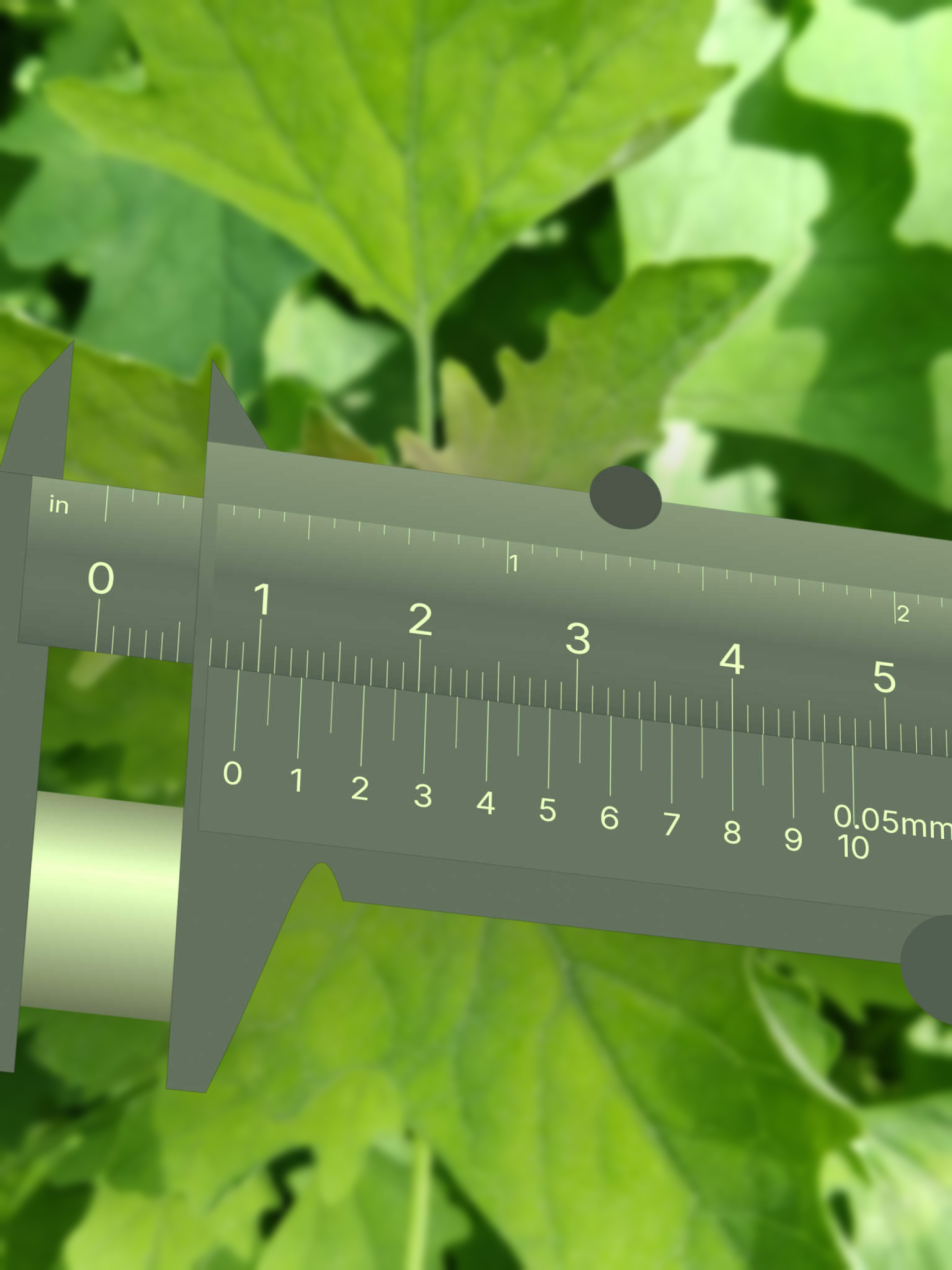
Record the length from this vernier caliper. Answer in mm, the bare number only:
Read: 8.8
